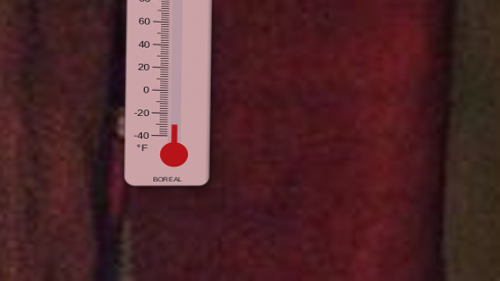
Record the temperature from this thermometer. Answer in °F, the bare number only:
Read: -30
